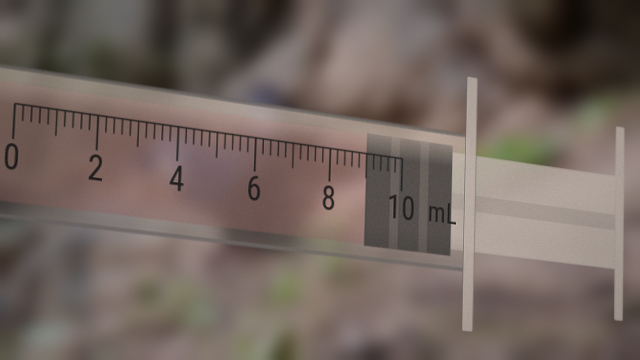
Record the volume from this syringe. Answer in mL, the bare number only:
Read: 9
